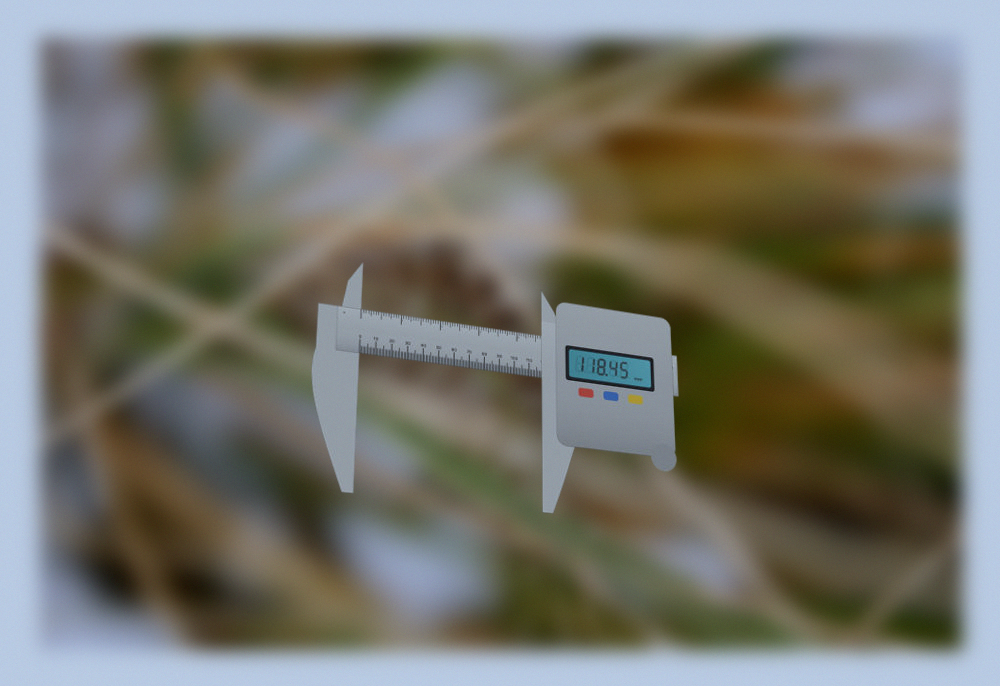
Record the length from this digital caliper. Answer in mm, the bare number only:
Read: 118.45
